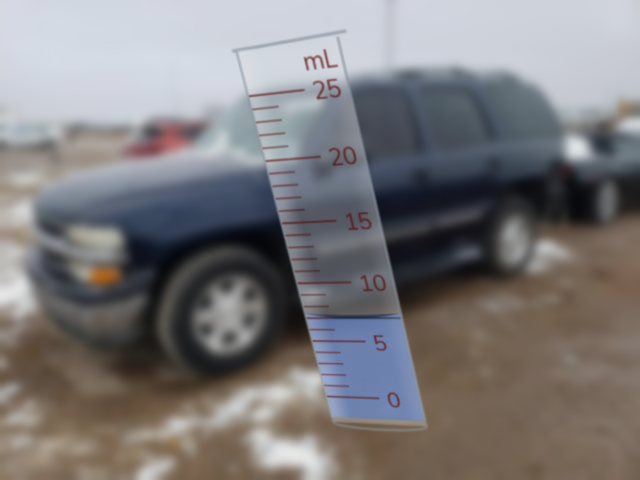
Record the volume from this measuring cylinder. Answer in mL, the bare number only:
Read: 7
